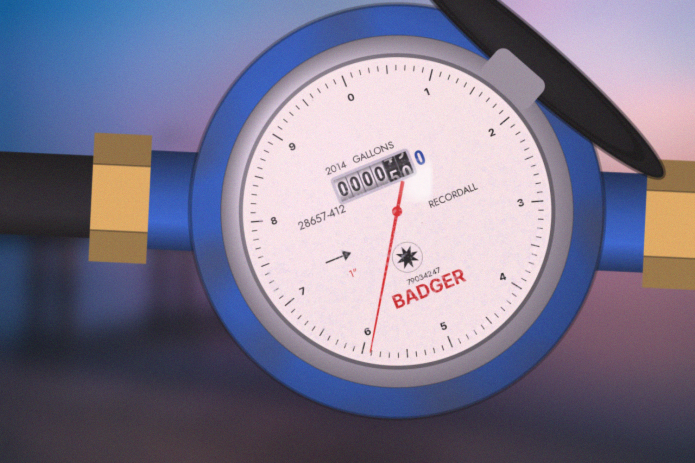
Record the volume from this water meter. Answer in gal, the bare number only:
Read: 495.9
